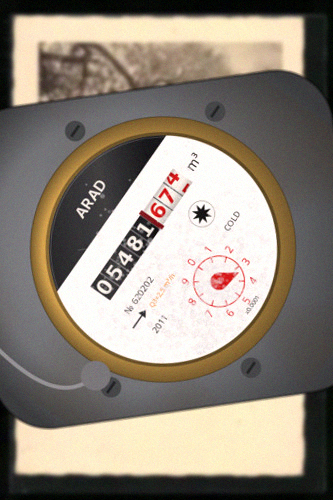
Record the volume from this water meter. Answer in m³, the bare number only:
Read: 5481.6743
